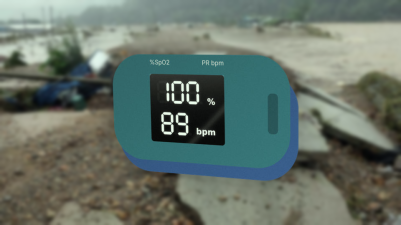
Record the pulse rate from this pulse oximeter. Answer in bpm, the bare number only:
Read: 89
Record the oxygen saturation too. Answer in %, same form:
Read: 100
